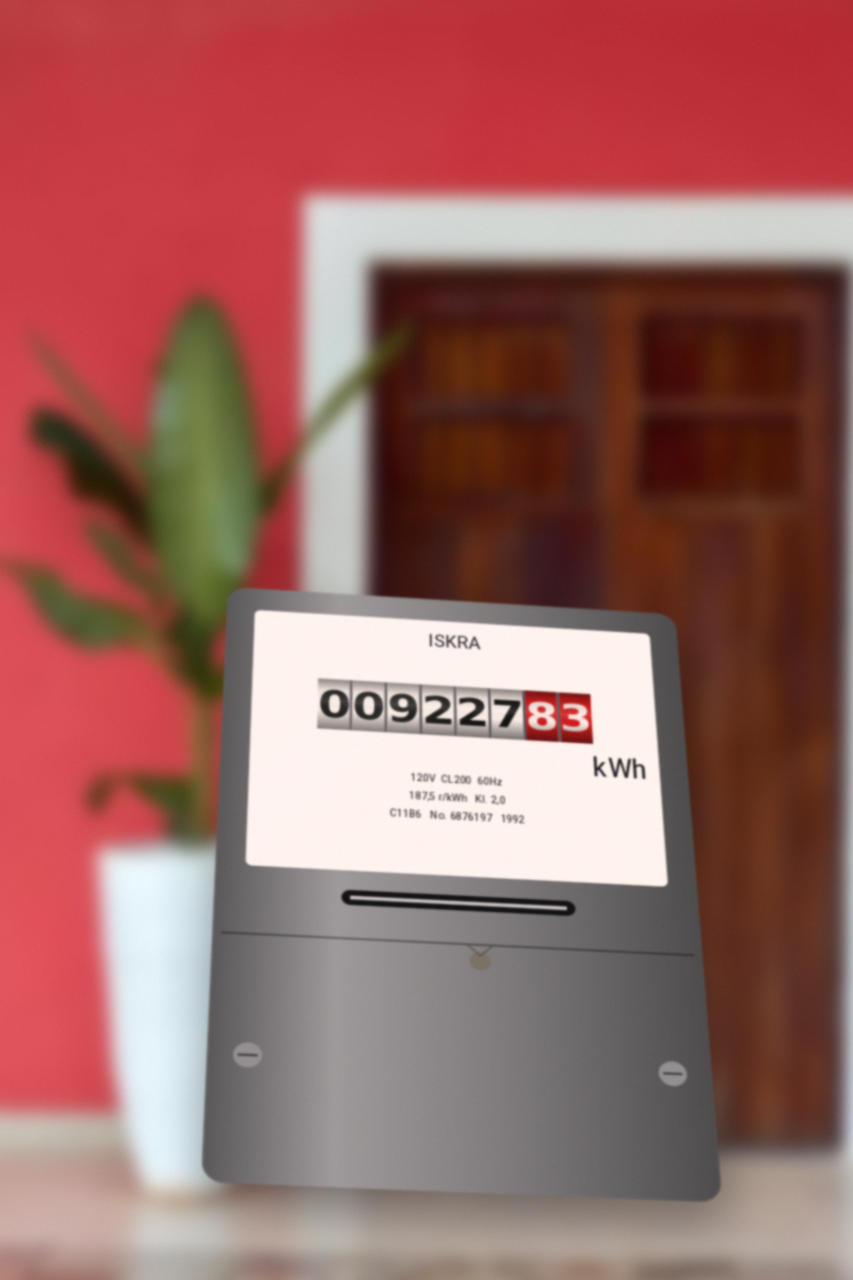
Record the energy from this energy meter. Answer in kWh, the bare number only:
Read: 9227.83
